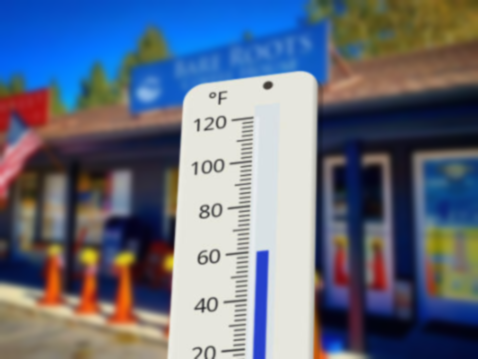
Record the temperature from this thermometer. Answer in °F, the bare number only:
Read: 60
